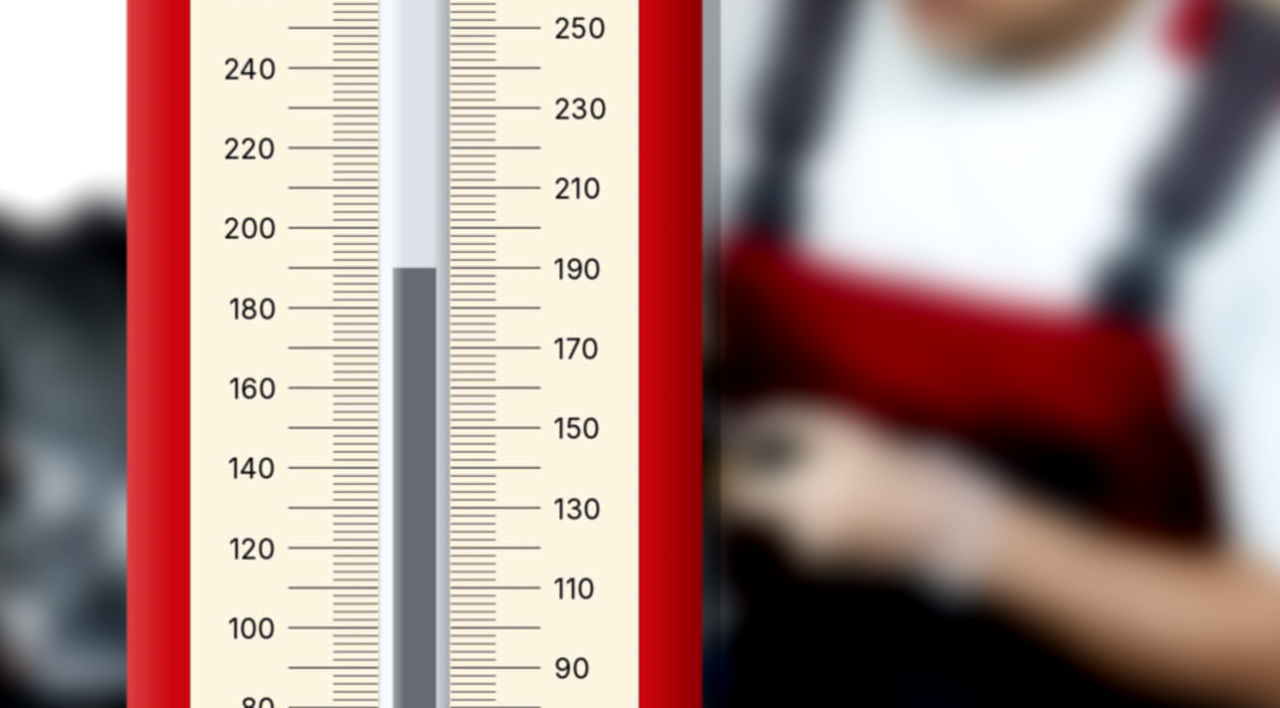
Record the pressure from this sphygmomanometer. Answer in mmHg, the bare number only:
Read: 190
